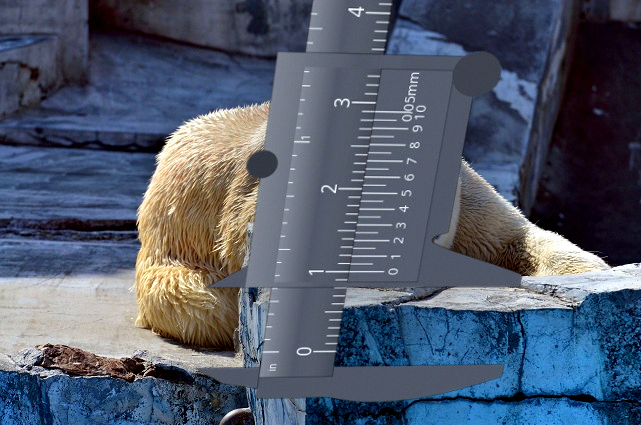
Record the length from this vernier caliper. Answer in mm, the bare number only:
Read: 10.0
